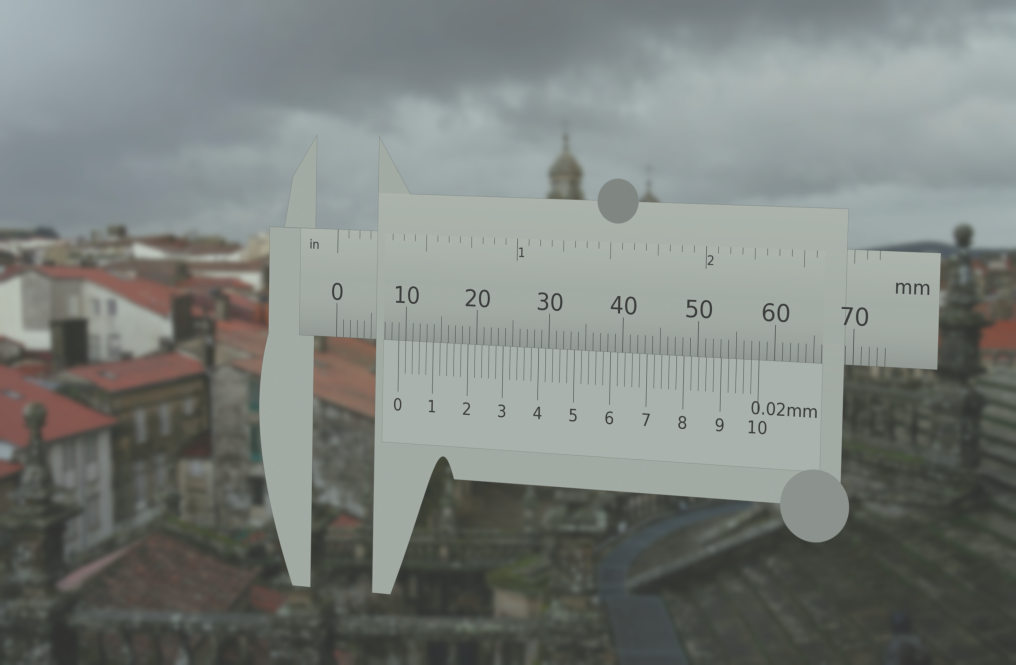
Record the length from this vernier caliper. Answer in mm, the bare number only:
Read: 9.0
